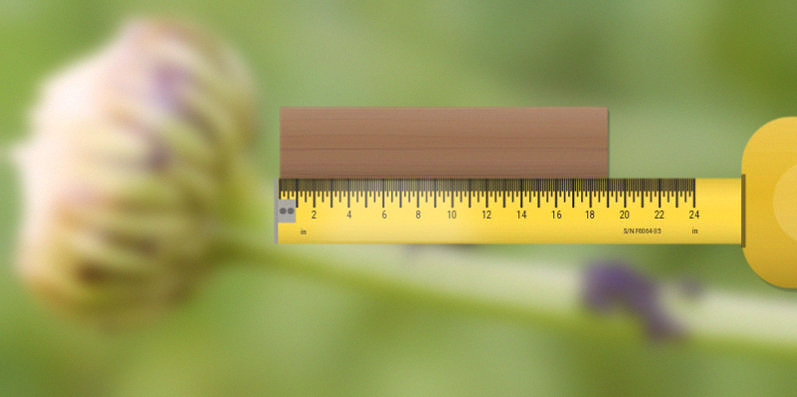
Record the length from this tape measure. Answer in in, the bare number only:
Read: 19
